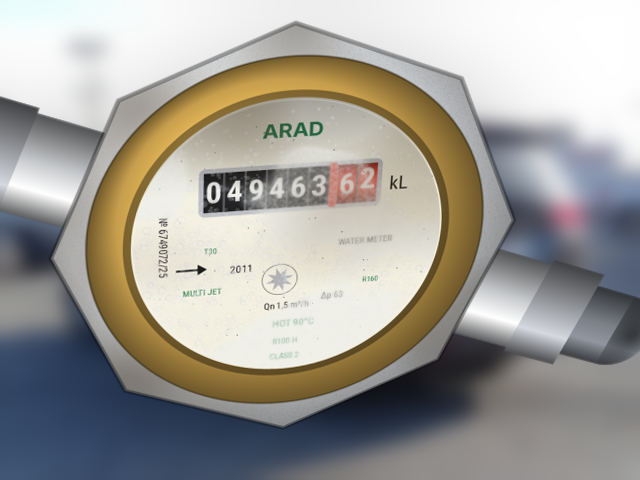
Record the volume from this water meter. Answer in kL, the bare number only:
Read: 49463.62
